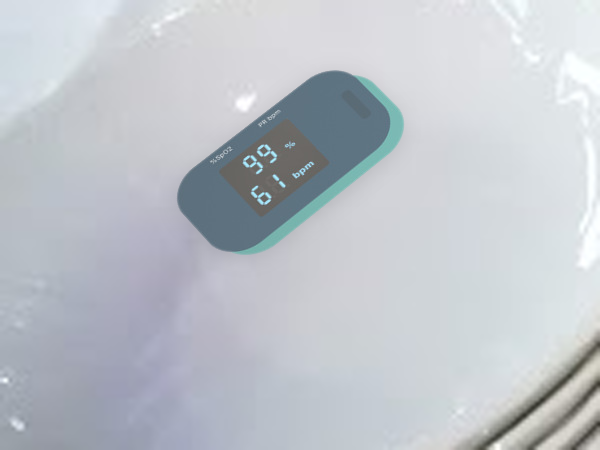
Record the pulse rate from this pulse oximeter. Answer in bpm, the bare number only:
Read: 61
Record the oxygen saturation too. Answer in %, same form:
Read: 99
